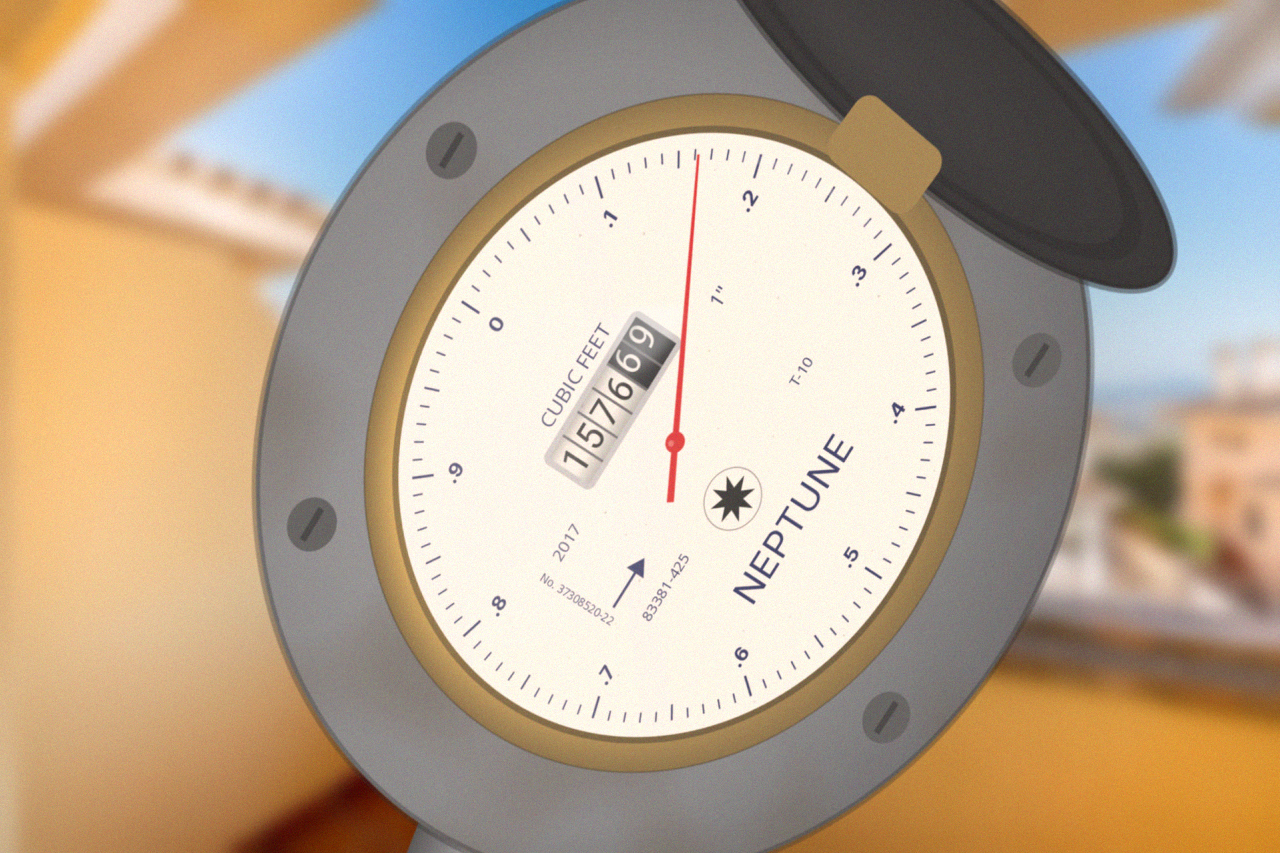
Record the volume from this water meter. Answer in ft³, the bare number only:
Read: 157669.16
